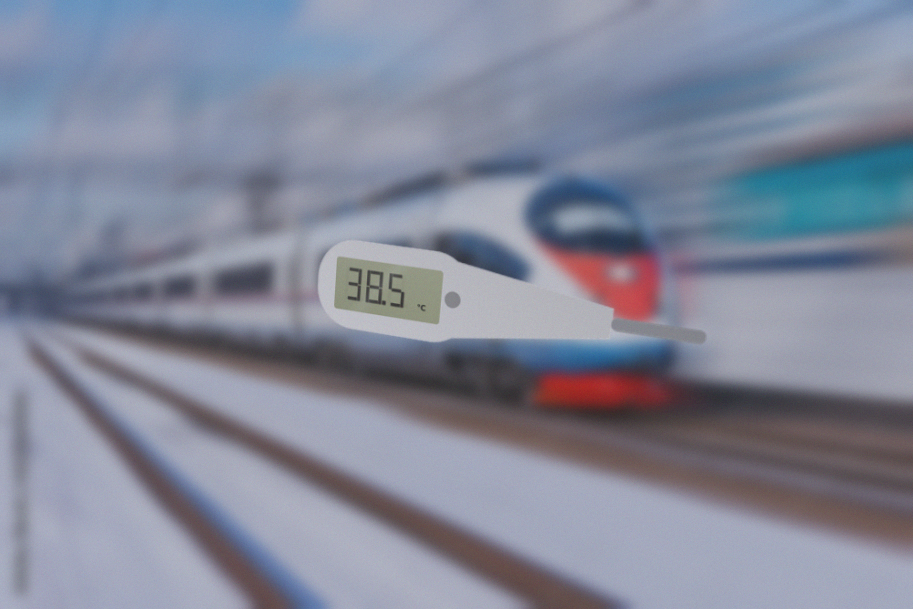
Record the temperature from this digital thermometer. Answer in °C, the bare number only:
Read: 38.5
